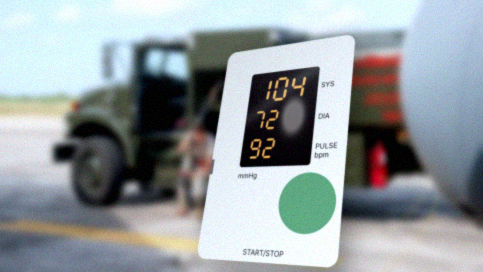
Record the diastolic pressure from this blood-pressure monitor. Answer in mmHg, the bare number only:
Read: 72
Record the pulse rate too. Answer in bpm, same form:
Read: 92
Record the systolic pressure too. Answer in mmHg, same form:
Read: 104
